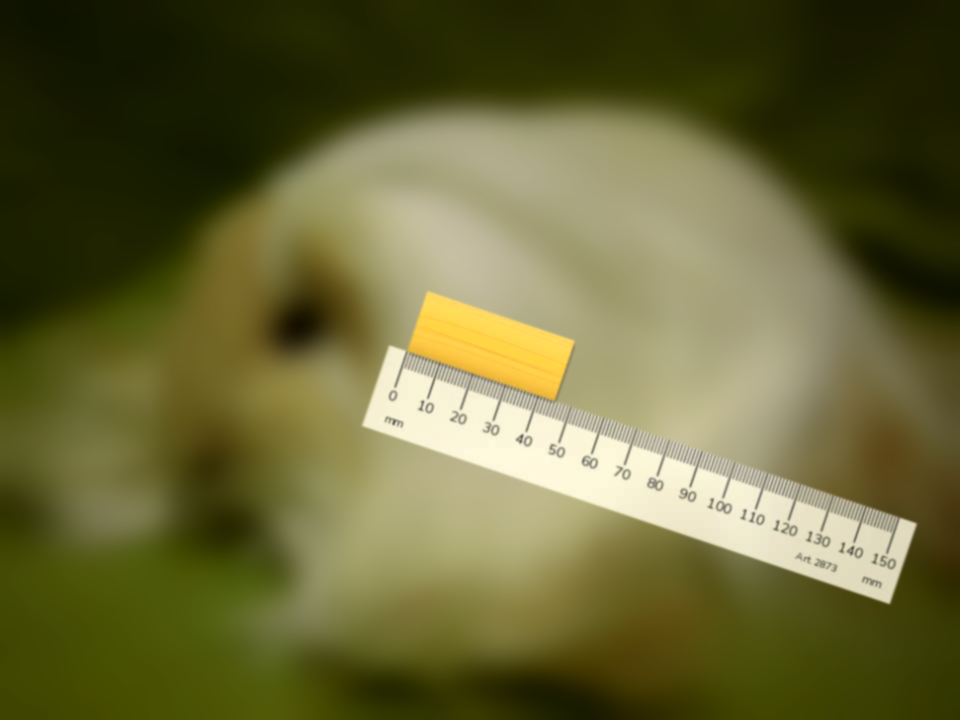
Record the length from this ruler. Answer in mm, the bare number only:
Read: 45
